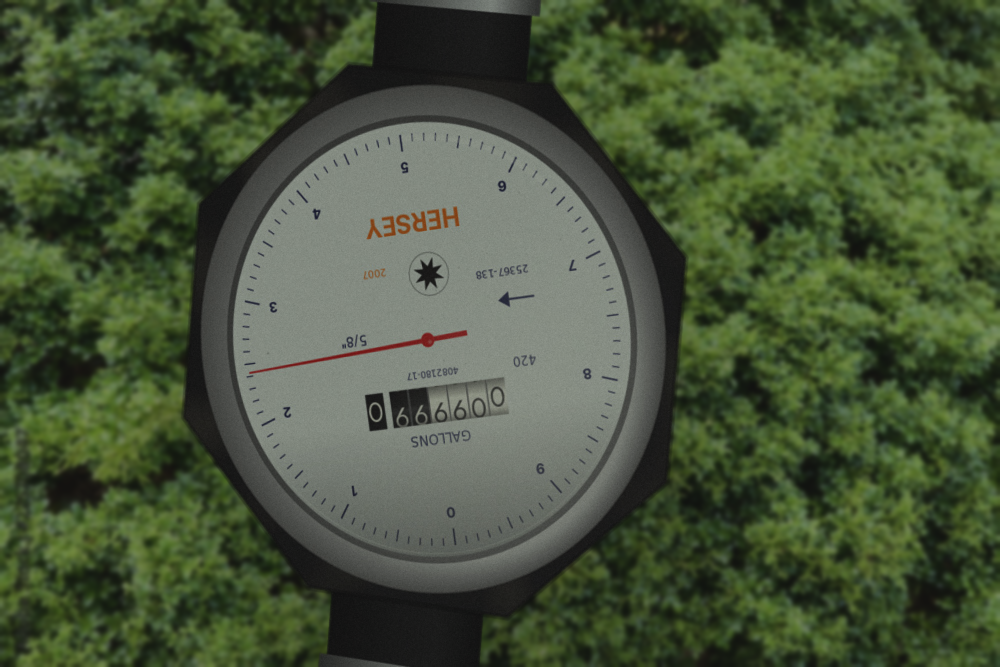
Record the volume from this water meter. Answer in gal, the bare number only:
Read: 99992.4
